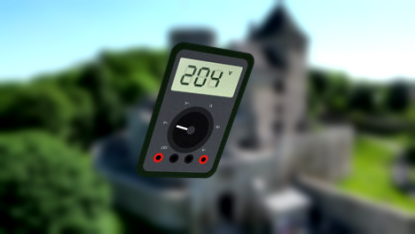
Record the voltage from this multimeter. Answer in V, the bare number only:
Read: 204
